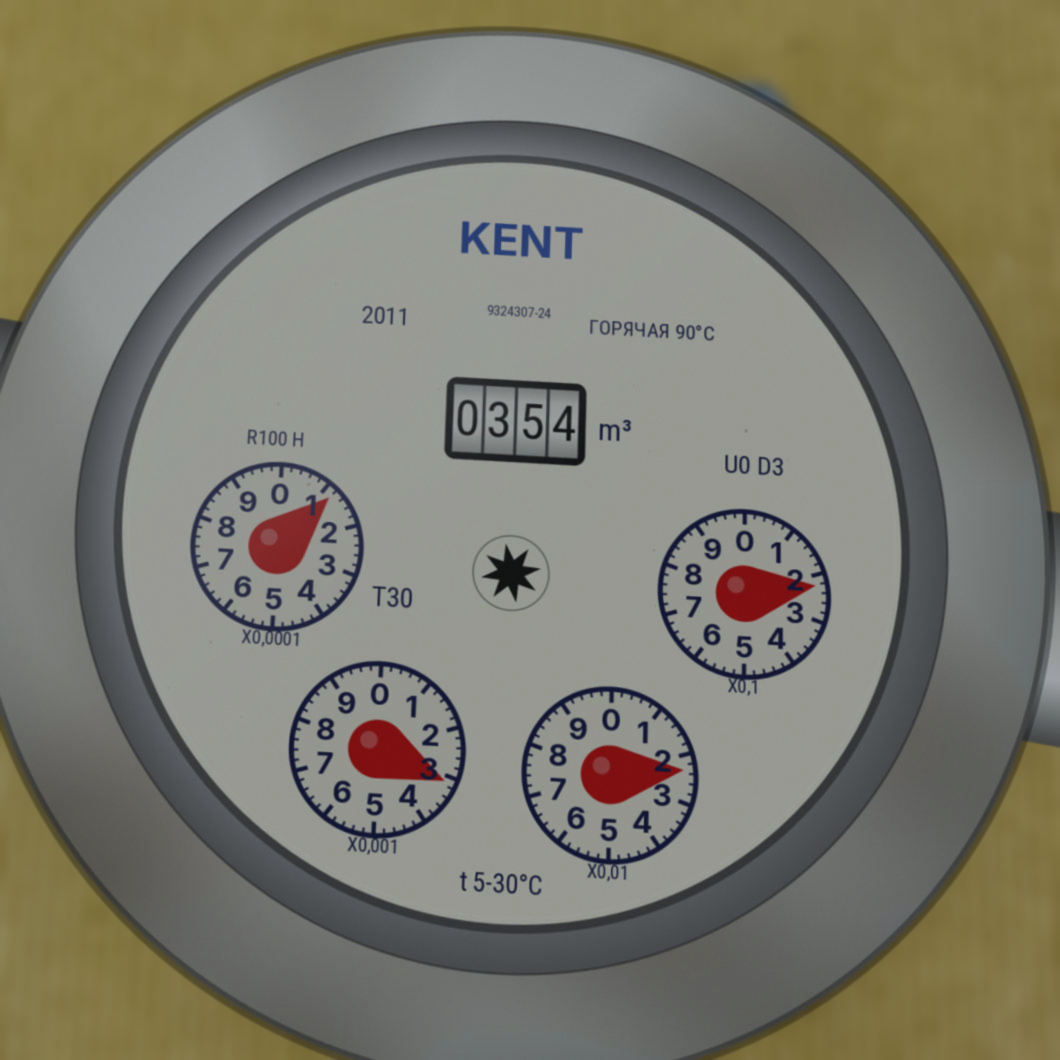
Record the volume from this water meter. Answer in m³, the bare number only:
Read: 354.2231
